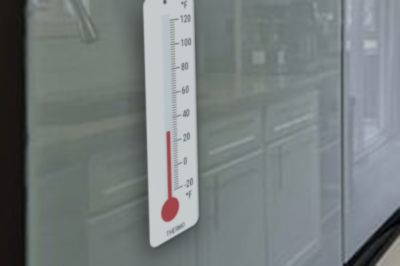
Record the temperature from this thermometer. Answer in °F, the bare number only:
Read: 30
